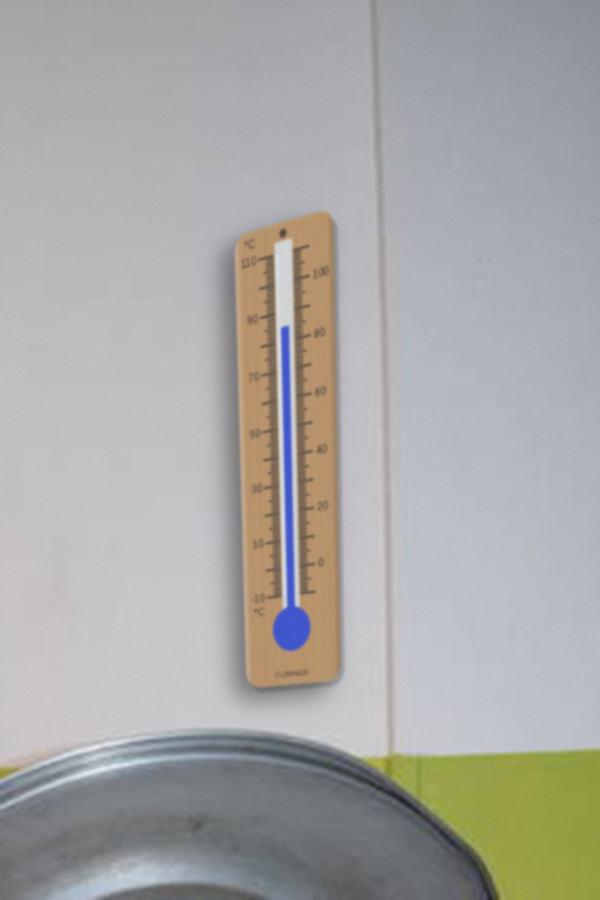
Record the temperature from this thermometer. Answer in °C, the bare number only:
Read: 85
